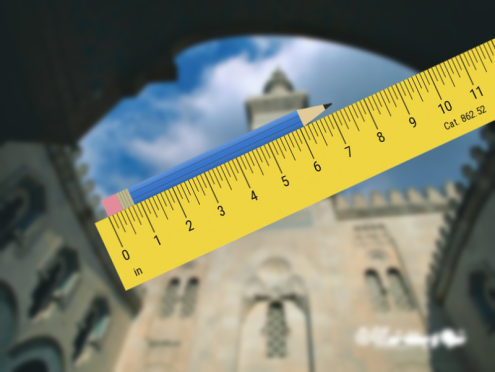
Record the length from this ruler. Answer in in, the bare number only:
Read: 7.125
